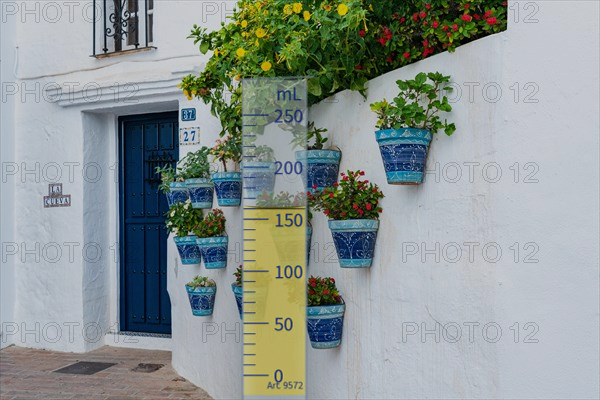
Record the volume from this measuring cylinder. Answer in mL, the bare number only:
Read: 160
